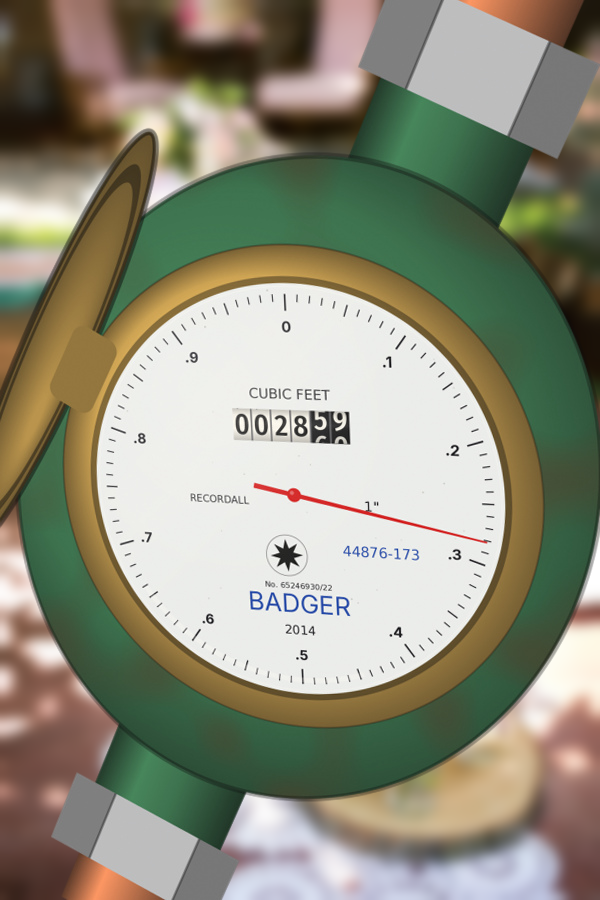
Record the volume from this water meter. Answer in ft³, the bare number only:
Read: 2859.28
